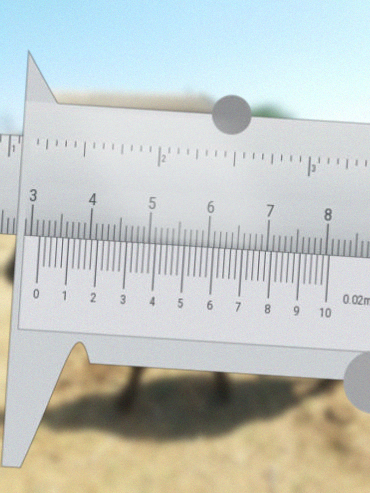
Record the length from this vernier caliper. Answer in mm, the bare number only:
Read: 31.5
